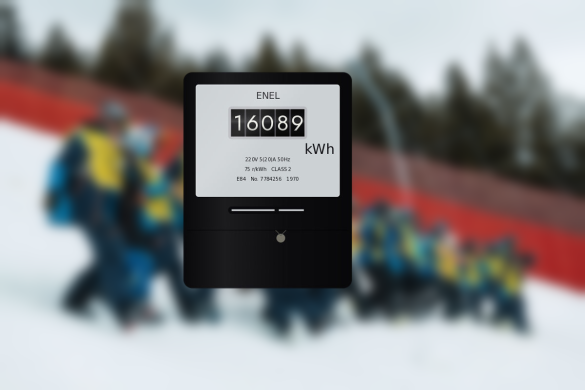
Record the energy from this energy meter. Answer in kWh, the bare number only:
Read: 16089
